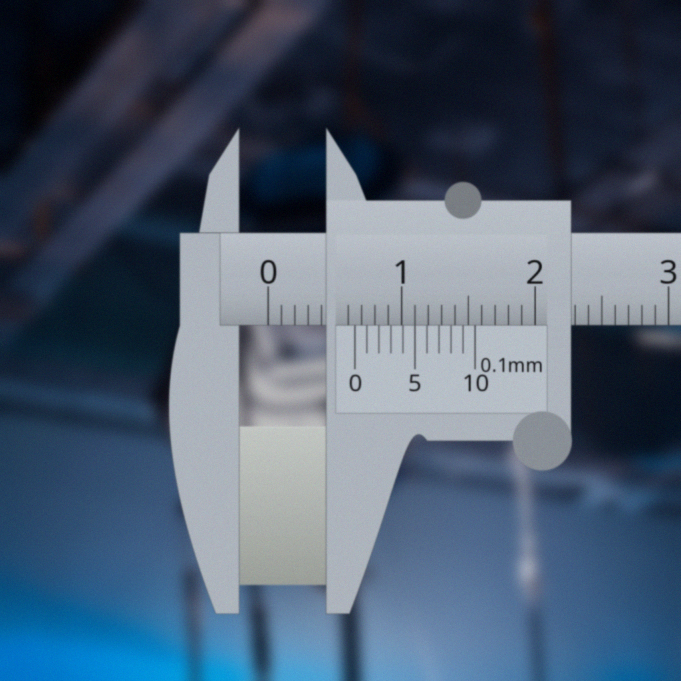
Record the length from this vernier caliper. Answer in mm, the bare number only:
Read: 6.5
